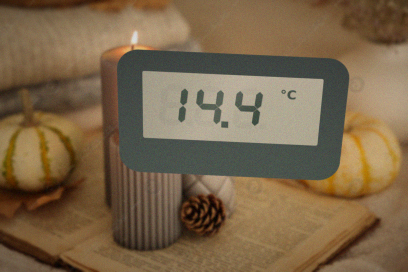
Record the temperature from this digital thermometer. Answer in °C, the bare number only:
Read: 14.4
